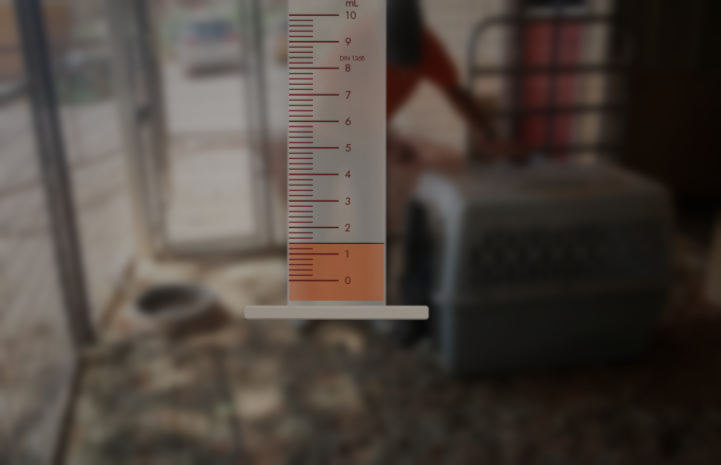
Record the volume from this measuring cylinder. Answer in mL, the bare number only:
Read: 1.4
